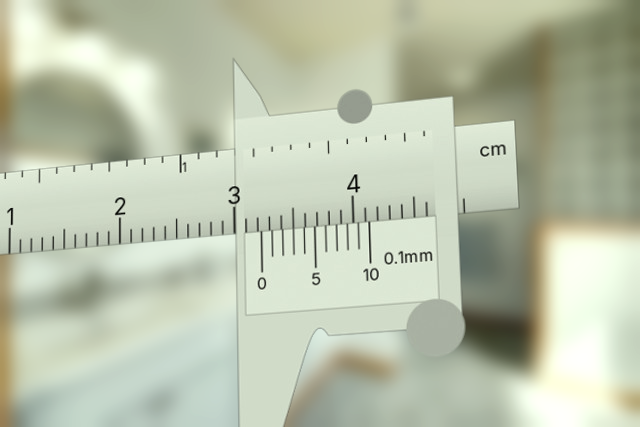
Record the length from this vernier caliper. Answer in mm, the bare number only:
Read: 32.3
